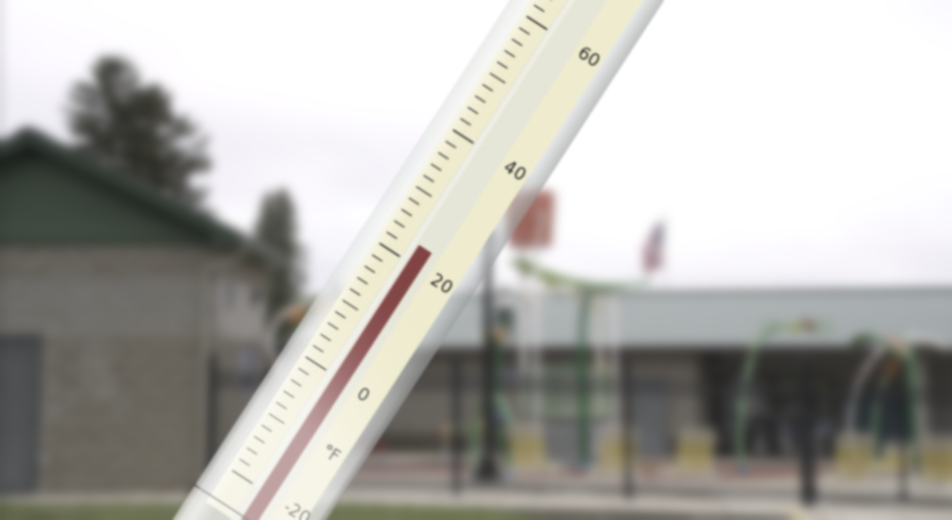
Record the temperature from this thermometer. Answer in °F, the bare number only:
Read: 23
